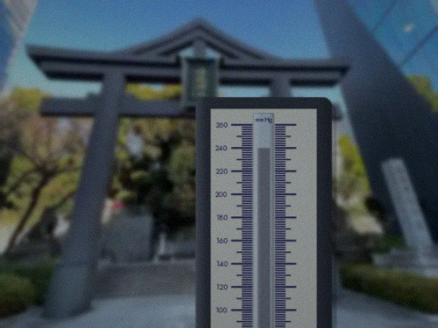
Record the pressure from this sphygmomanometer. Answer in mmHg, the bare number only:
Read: 240
